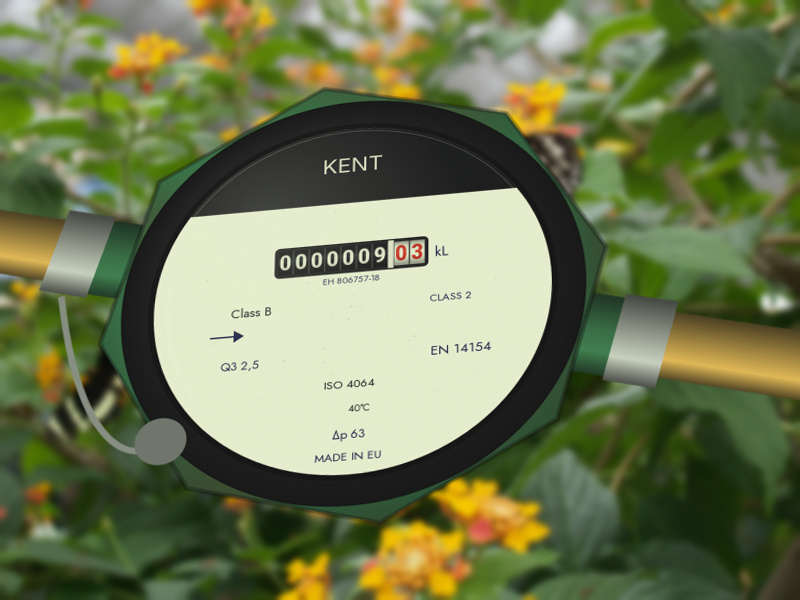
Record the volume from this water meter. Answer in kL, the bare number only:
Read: 9.03
